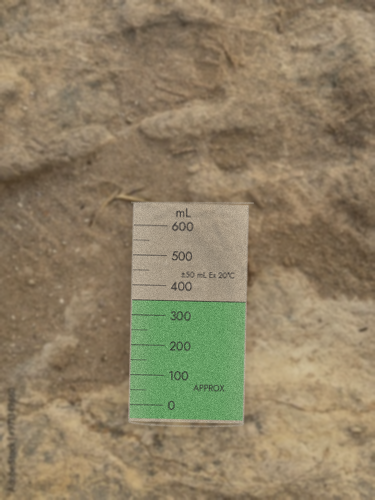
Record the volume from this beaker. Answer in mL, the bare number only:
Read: 350
